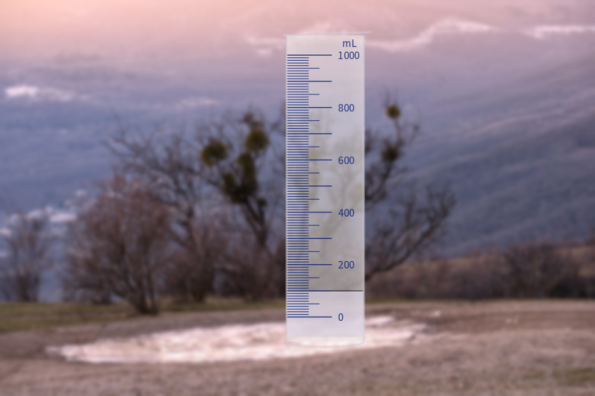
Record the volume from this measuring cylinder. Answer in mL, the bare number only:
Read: 100
